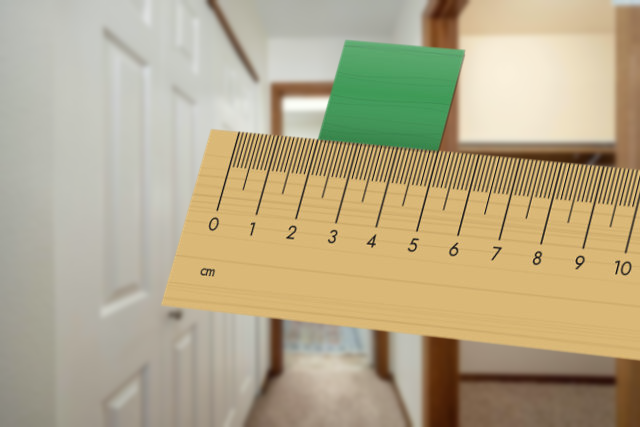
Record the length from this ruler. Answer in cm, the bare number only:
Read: 3
